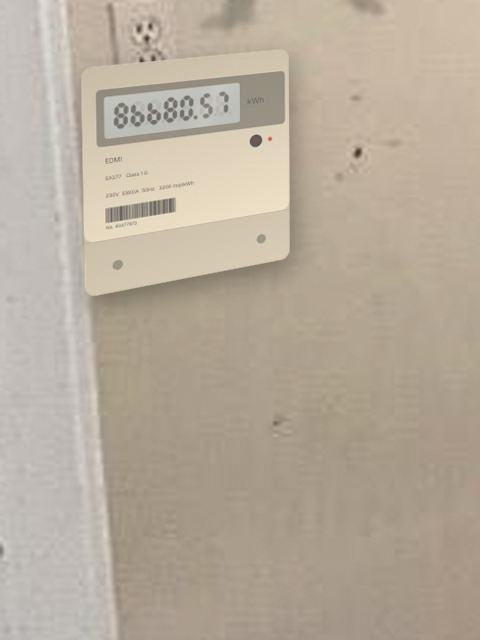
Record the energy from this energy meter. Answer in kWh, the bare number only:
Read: 86680.57
